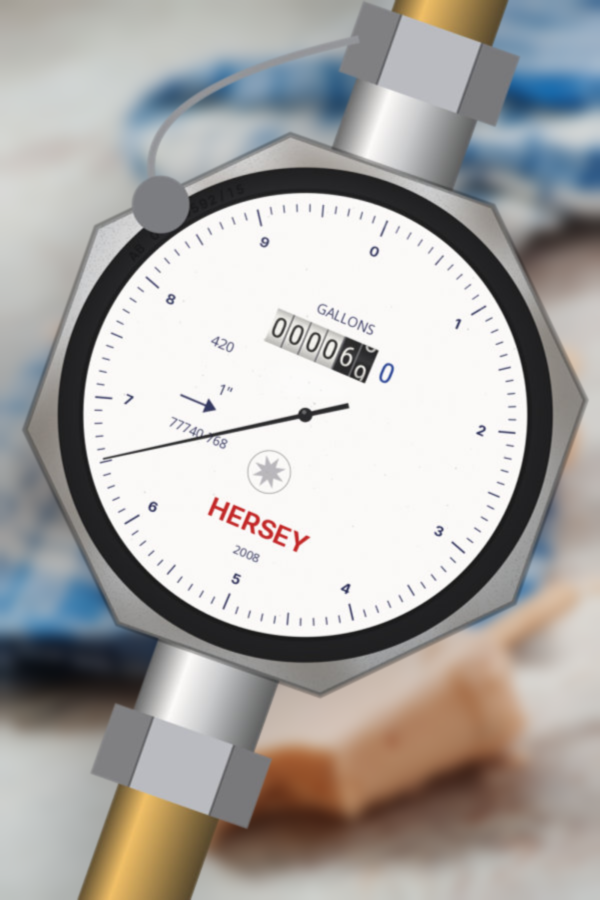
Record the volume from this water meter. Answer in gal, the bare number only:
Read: 686.5
